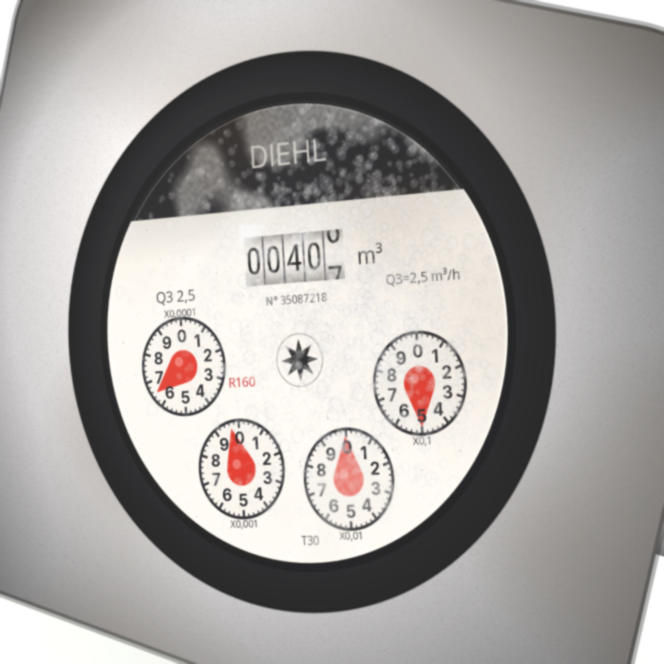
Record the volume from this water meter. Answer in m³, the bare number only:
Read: 406.4996
